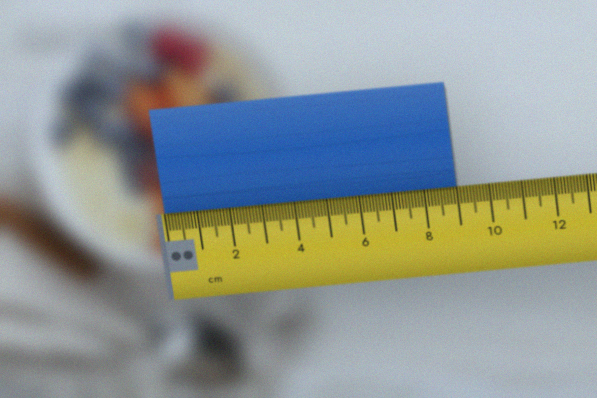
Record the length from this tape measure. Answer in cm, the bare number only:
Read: 9
